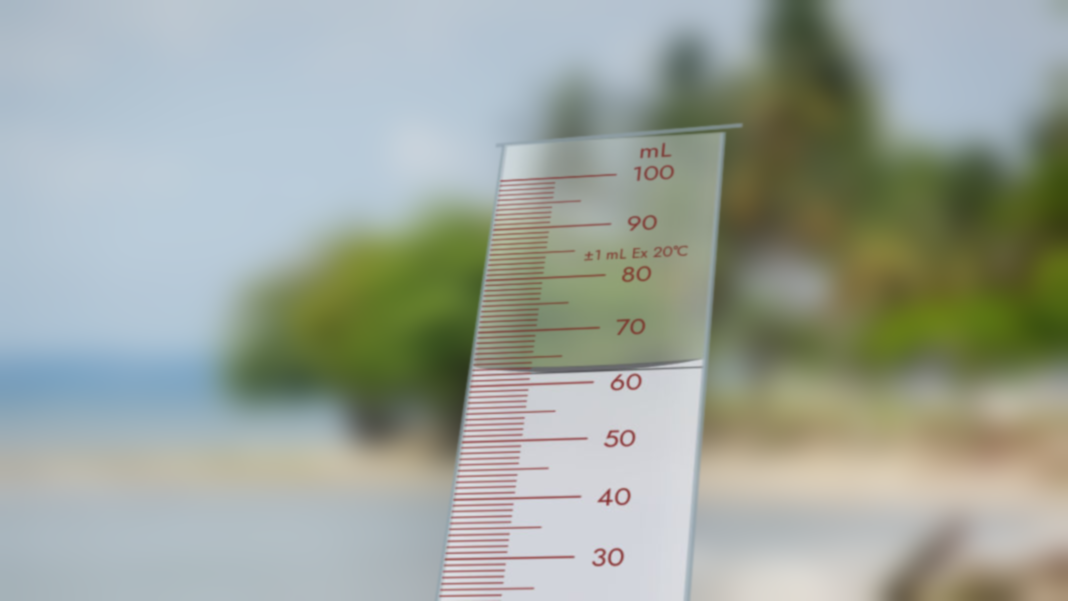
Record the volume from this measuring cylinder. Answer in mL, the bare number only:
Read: 62
